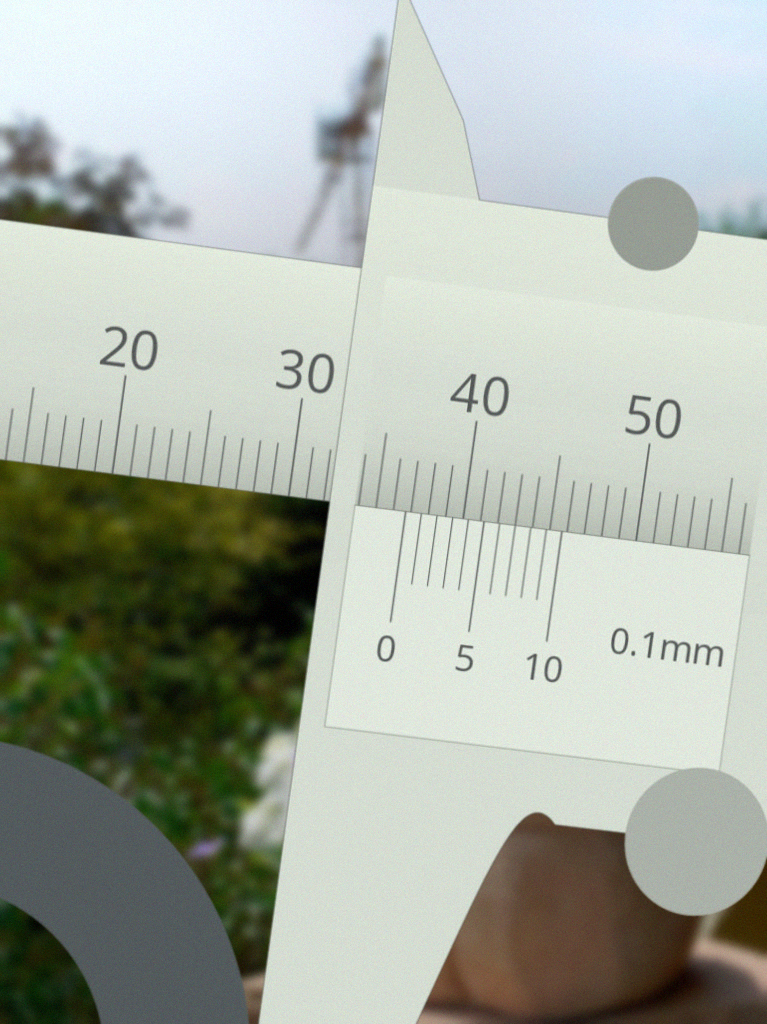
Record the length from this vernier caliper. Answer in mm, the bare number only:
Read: 36.7
